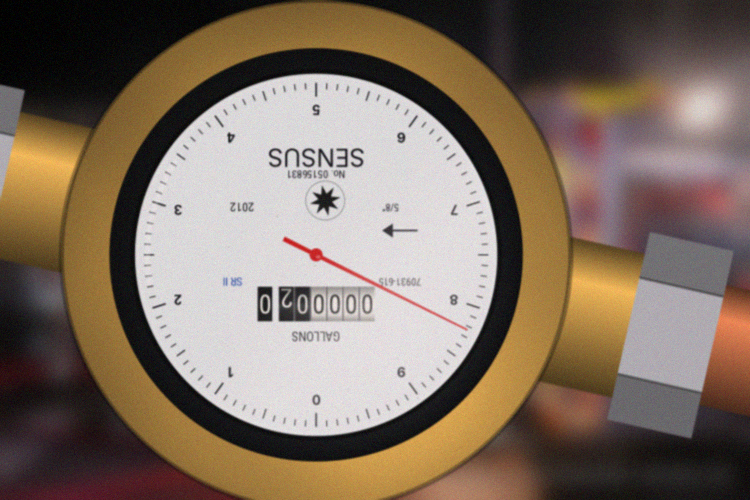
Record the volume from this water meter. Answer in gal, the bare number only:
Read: 18.2
